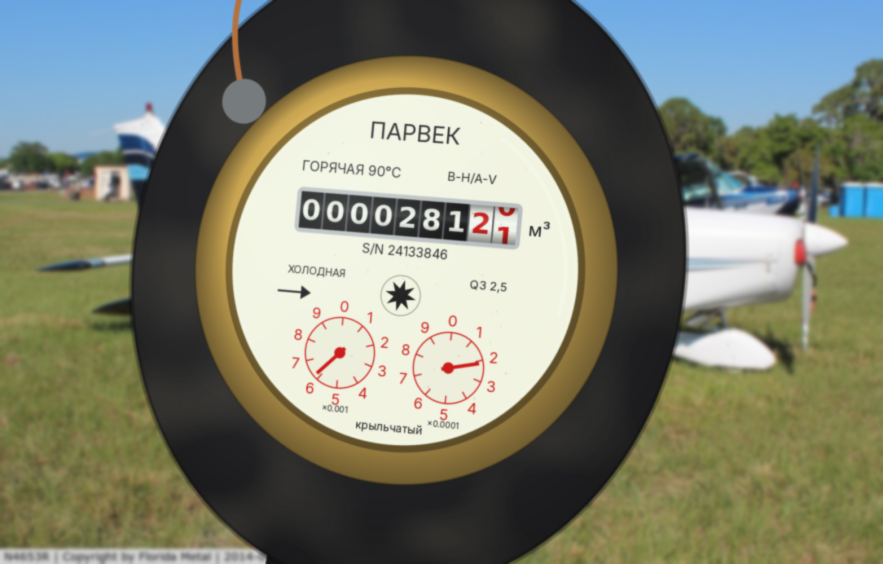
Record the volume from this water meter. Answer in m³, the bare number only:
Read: 281.2062
